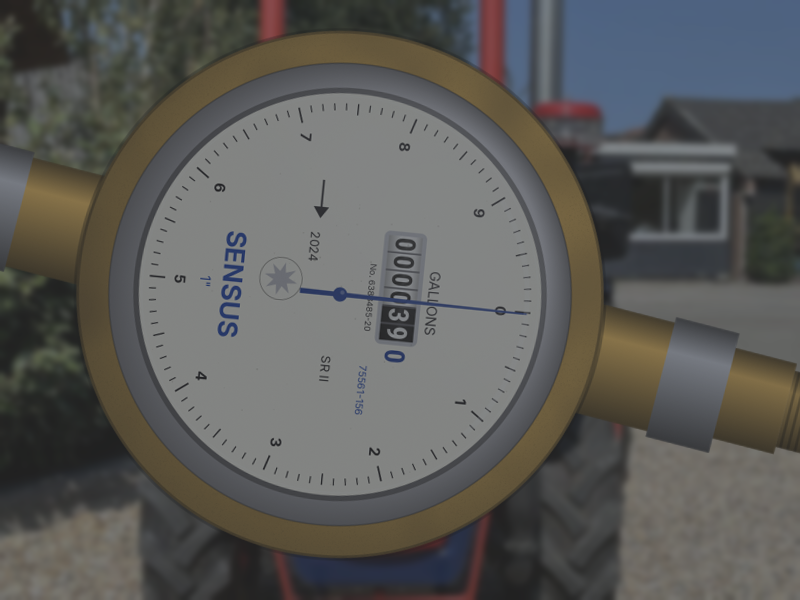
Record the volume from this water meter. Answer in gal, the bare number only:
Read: 390.0
